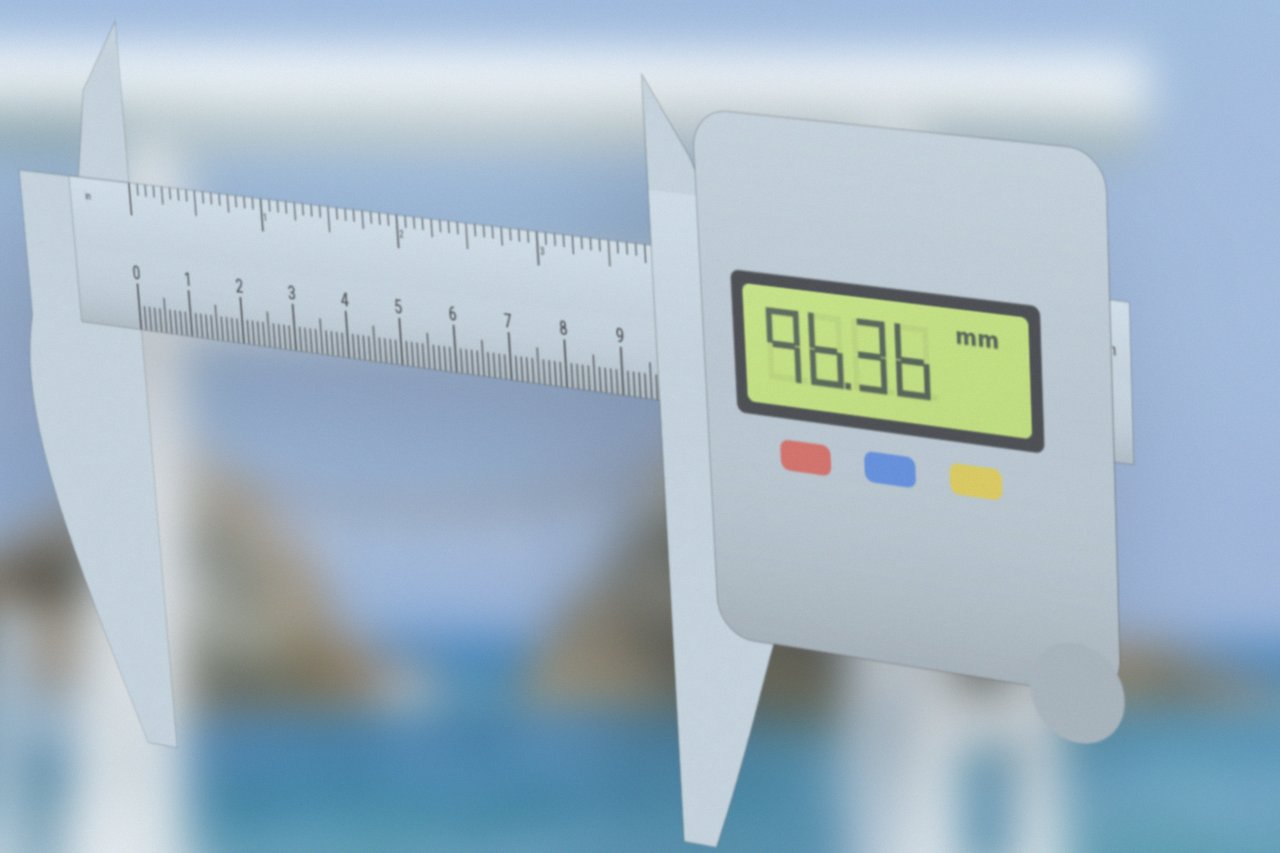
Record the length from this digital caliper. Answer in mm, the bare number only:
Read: 96.36
